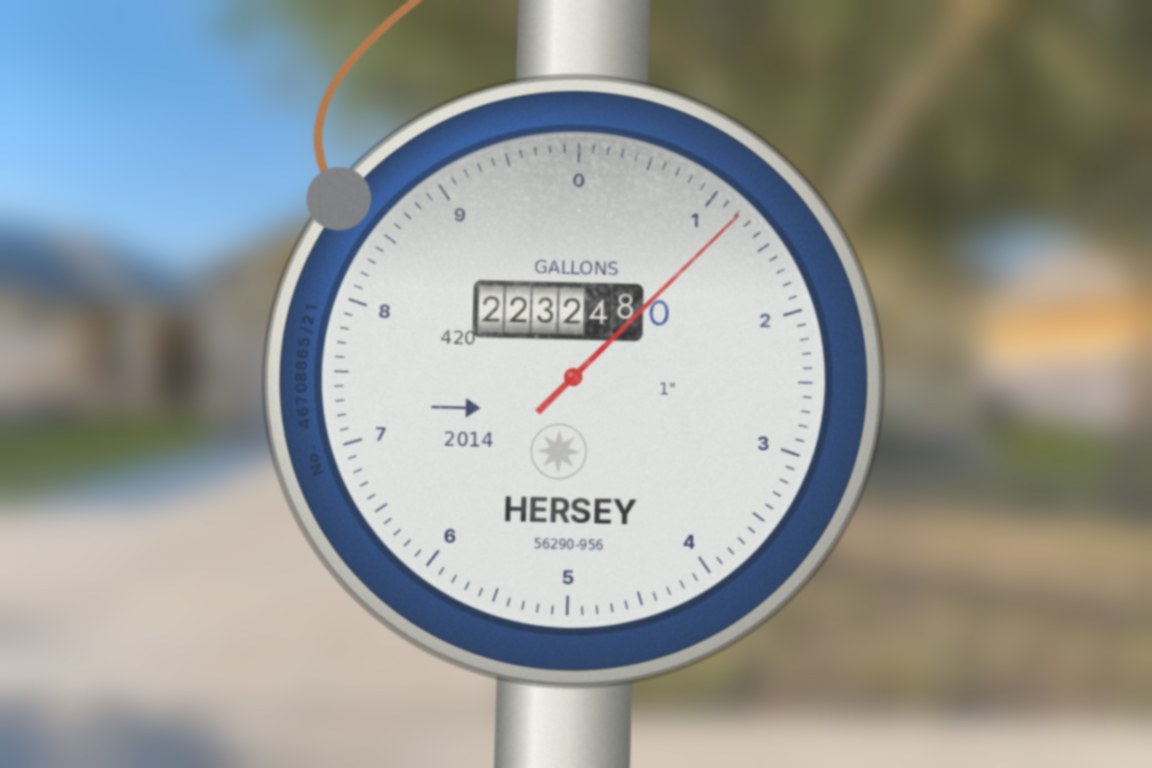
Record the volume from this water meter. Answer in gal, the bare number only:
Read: 2232481.2
